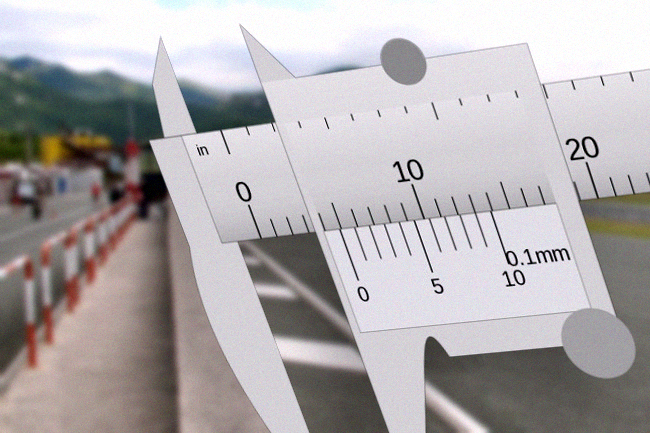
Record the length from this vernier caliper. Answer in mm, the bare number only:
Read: 4.9
